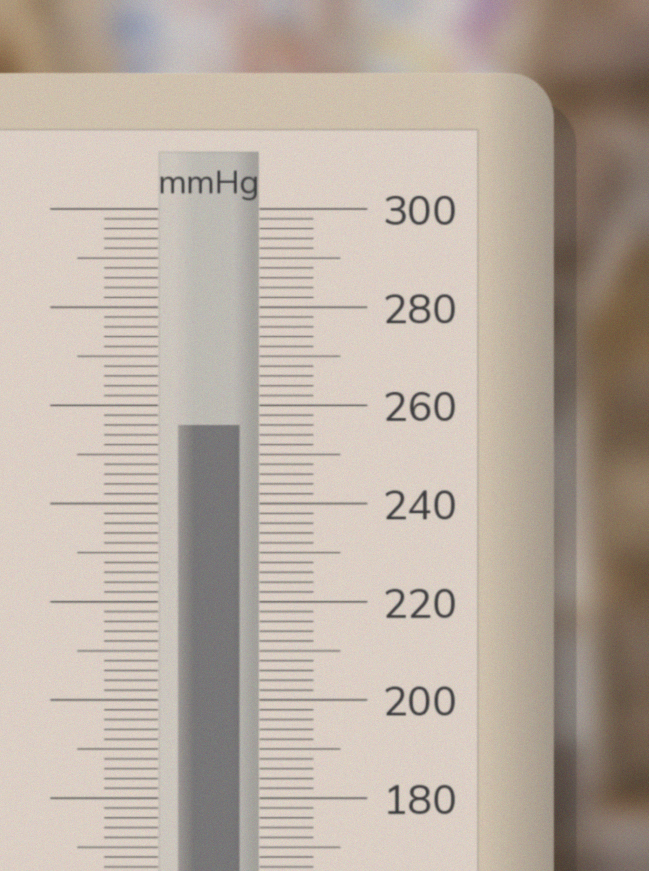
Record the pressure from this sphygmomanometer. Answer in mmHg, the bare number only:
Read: 256
